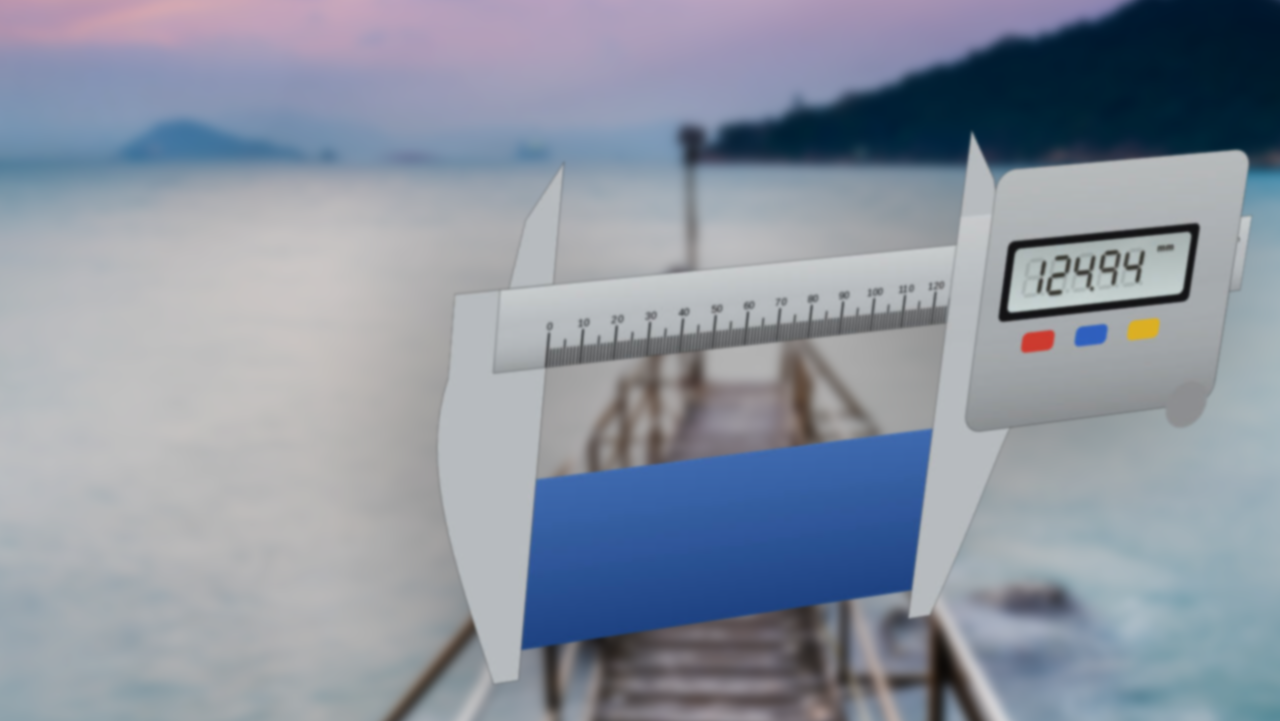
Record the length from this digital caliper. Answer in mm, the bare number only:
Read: 124.94
